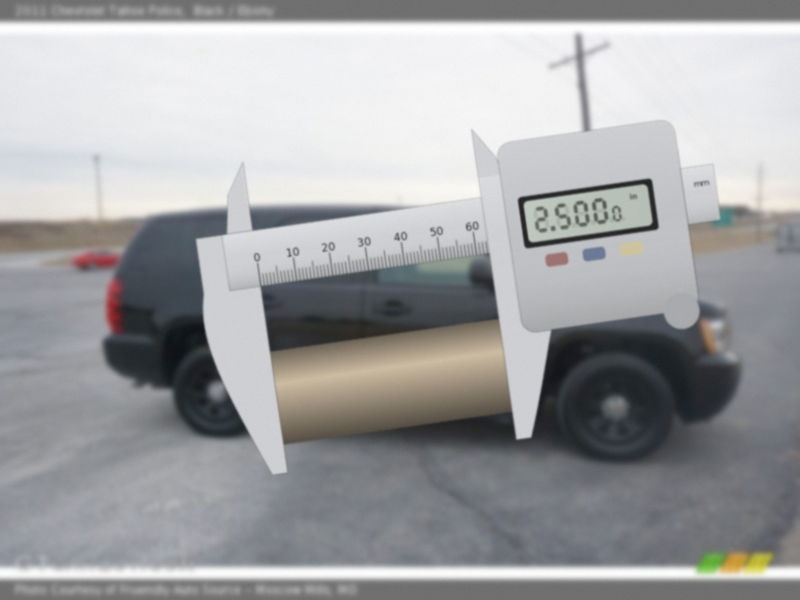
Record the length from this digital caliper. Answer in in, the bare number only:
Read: 2.5000
